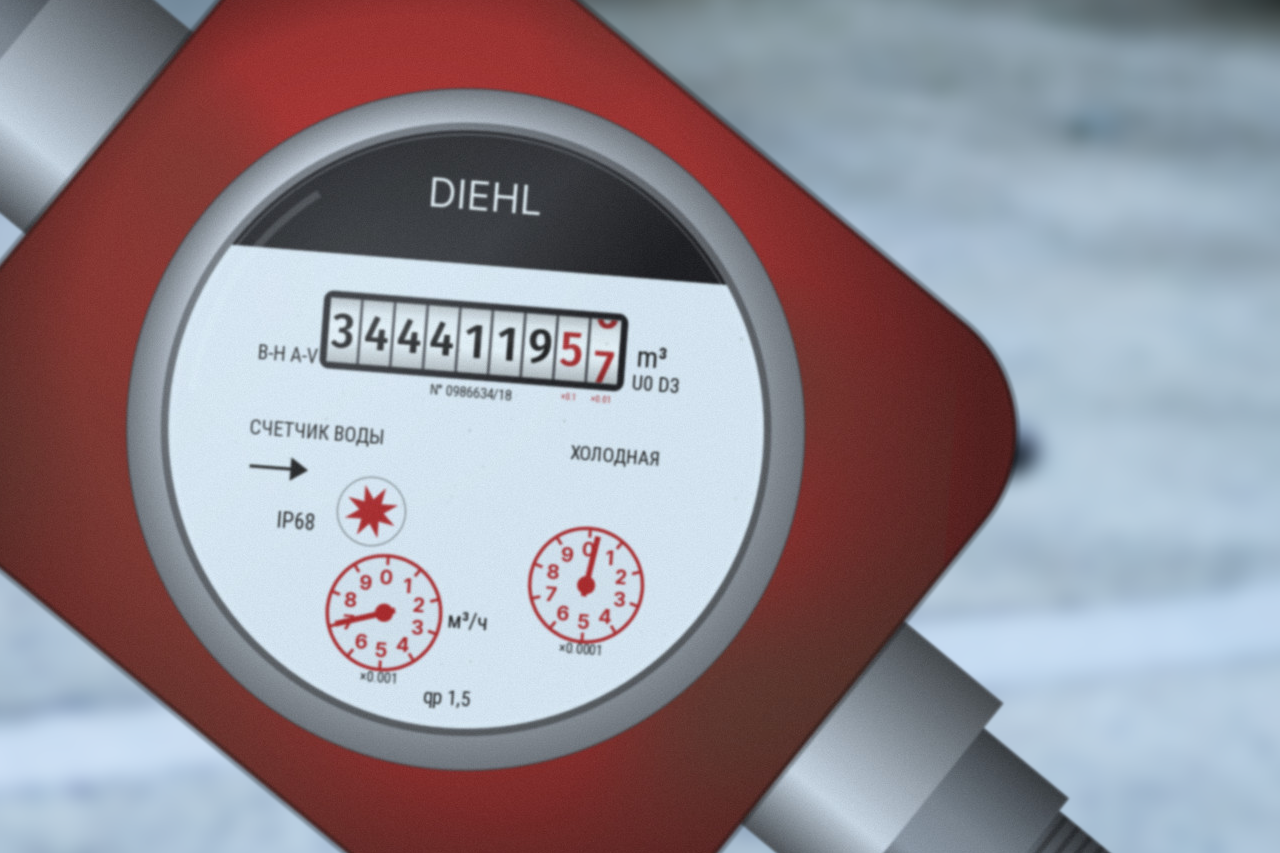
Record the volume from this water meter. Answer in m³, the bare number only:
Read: 3444119.5670
